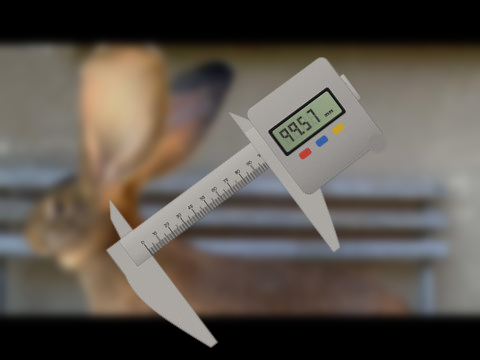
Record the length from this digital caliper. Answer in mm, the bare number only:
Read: 99.57
